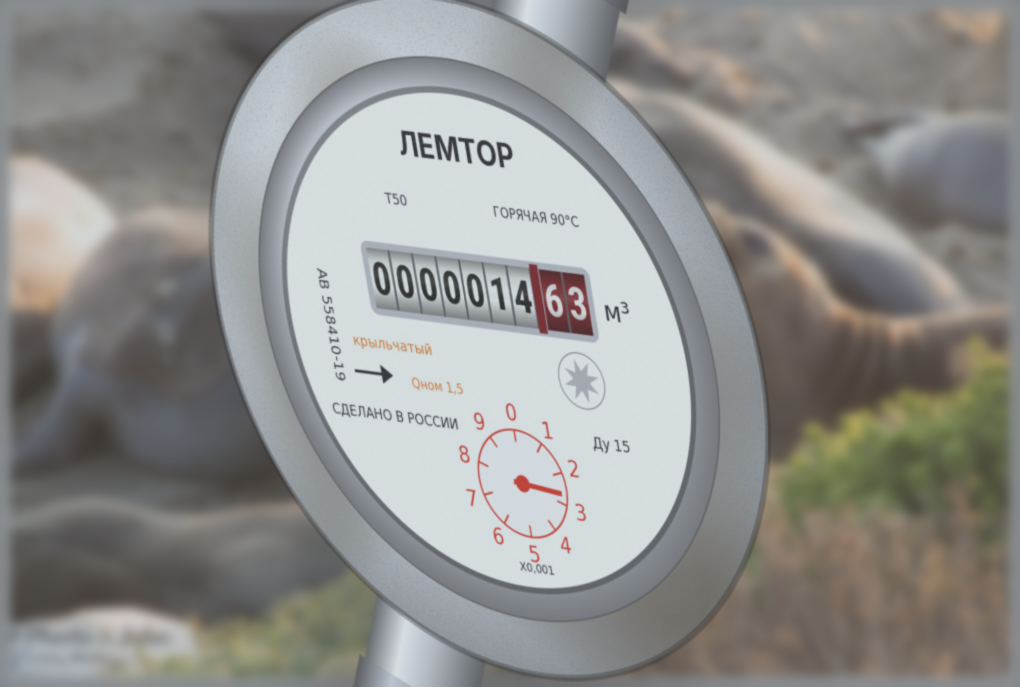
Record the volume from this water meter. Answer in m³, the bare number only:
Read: 14.632
